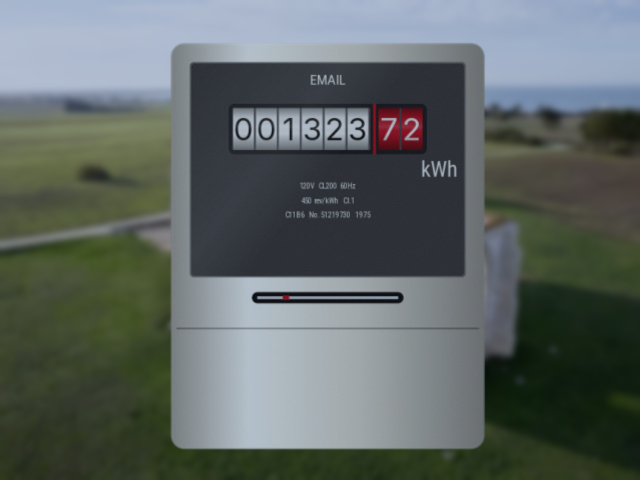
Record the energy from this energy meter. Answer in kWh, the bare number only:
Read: 1323.72
